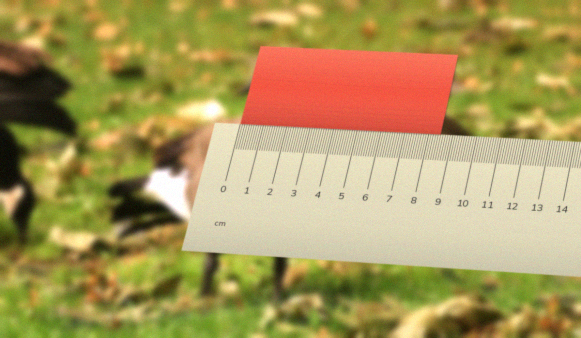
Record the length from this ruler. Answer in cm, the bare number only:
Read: 8.5
